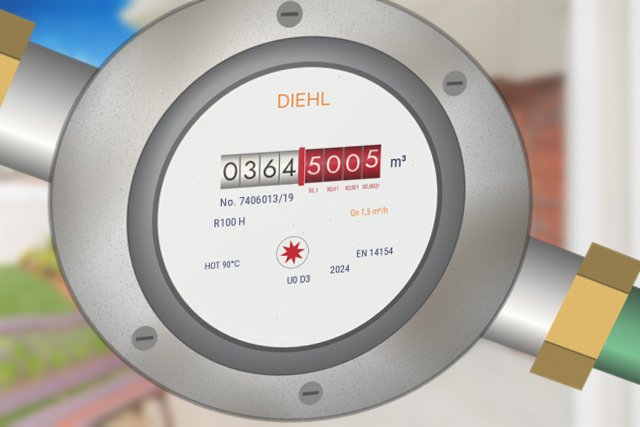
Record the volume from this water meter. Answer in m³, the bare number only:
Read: 364.5005
